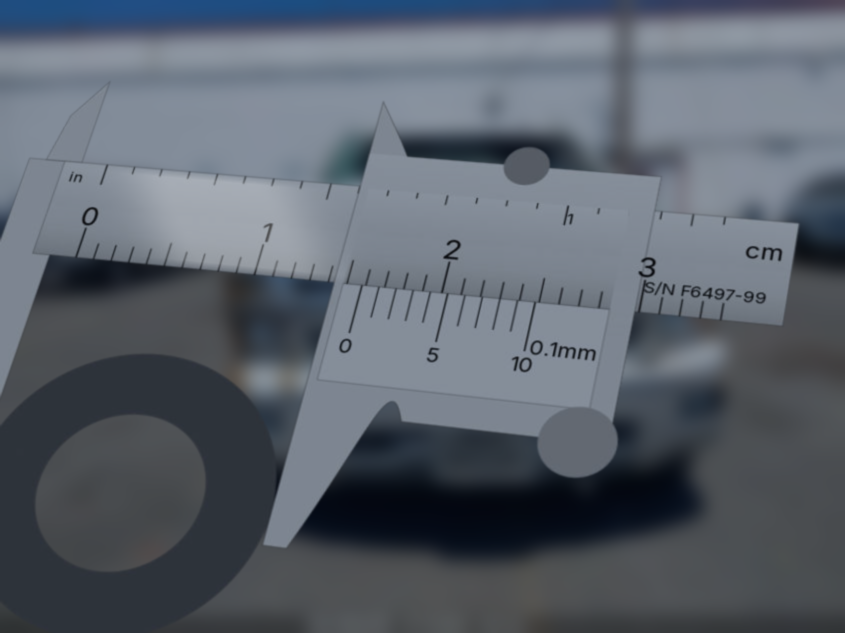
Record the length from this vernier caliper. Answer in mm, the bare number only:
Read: 15.8
